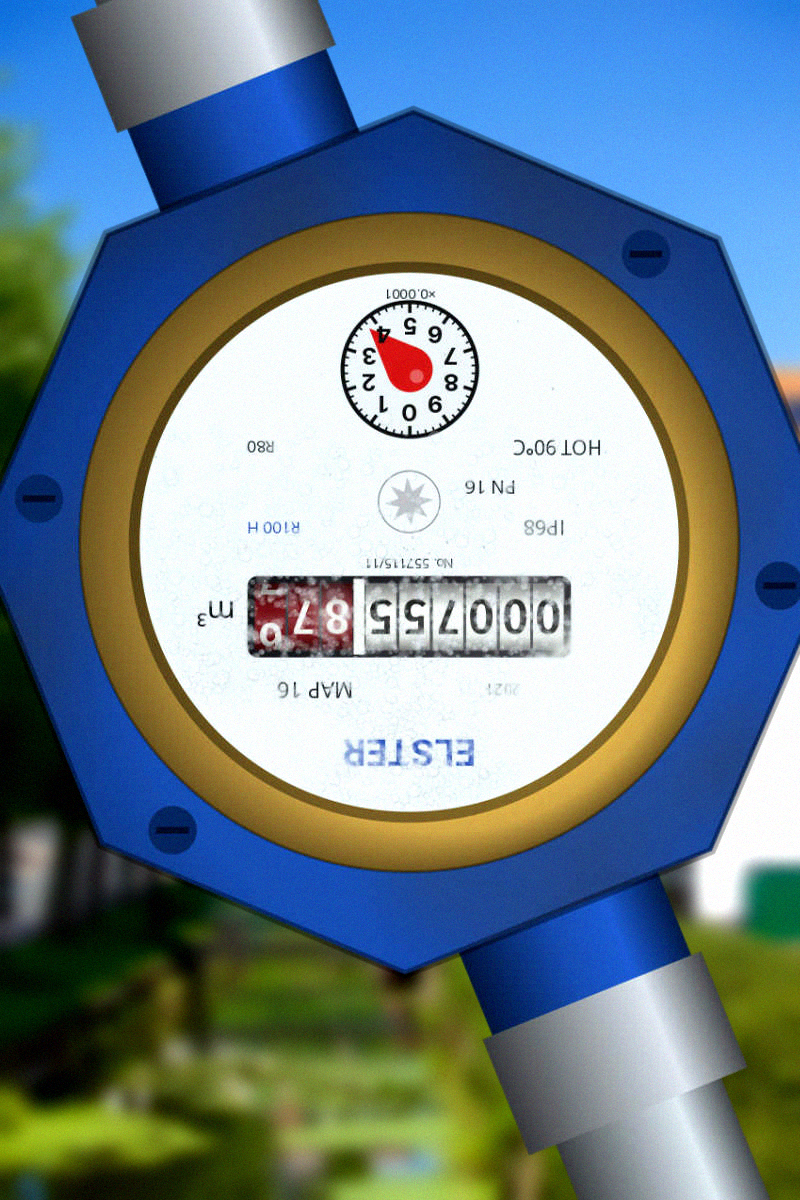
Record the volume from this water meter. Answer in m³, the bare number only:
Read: 755.8763
